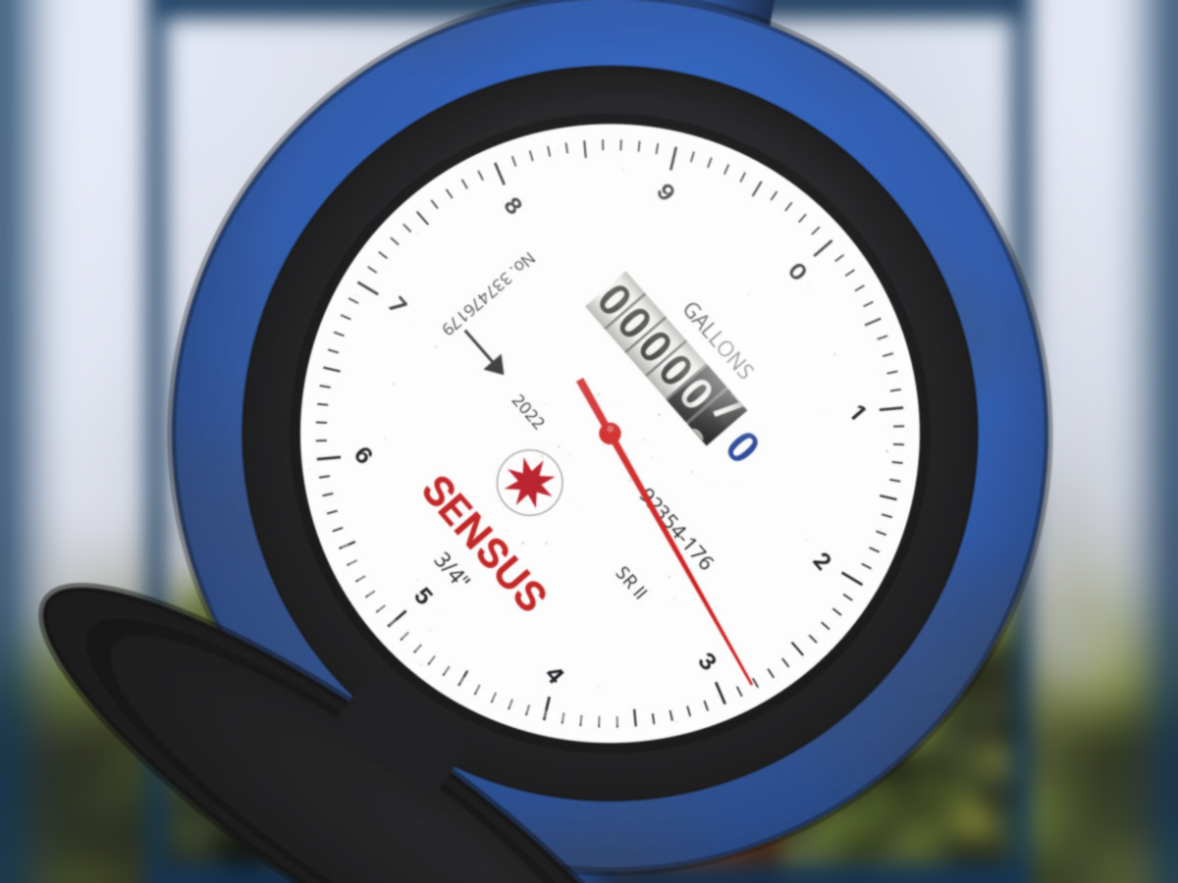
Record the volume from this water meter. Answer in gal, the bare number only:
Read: 72.8
